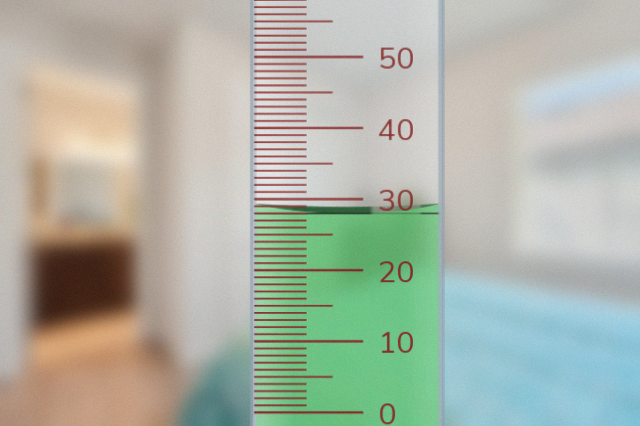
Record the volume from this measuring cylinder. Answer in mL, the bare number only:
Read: 28
